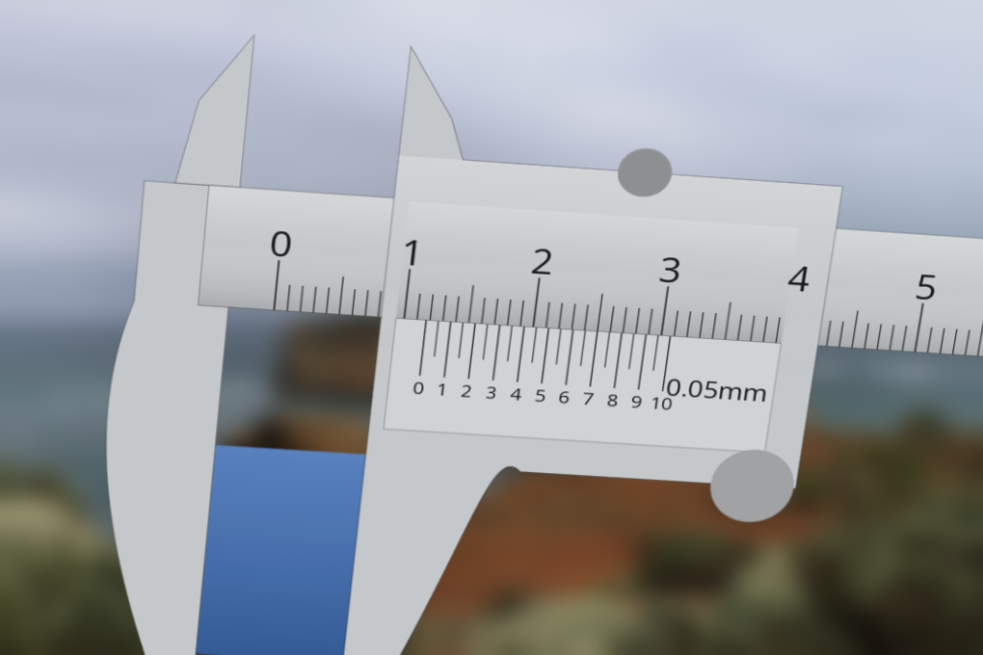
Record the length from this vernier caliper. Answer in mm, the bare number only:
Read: 11.7
